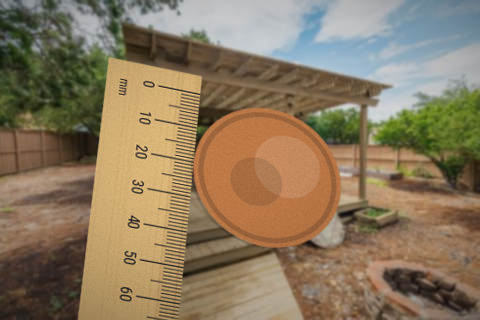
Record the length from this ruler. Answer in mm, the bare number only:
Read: 40
